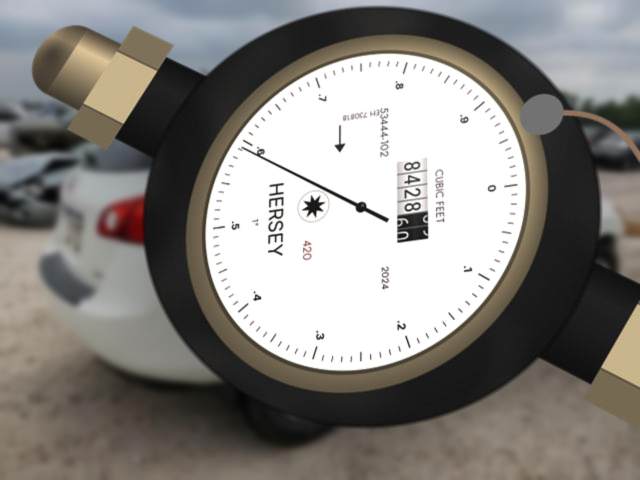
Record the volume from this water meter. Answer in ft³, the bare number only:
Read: 842859.59
